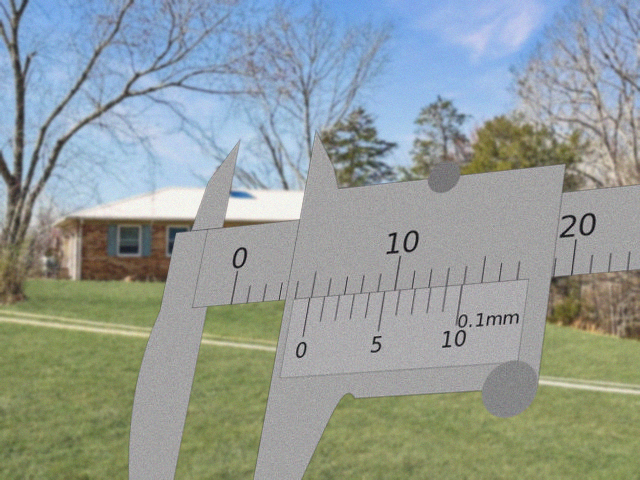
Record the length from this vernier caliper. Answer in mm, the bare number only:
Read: 4.9
